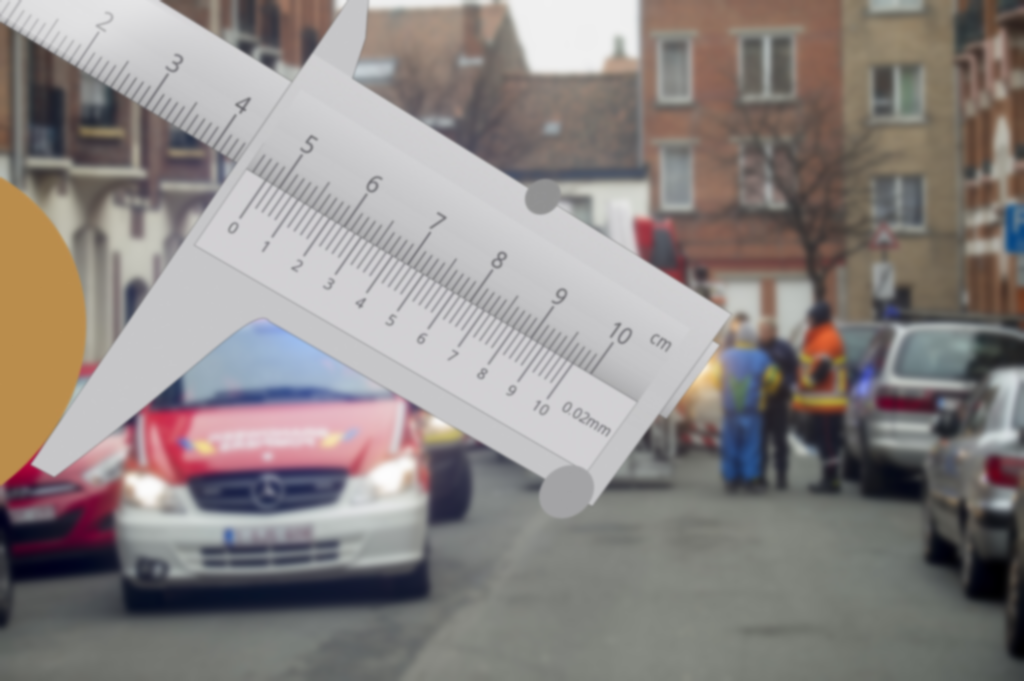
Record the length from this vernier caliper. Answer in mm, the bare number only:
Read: 48.0
